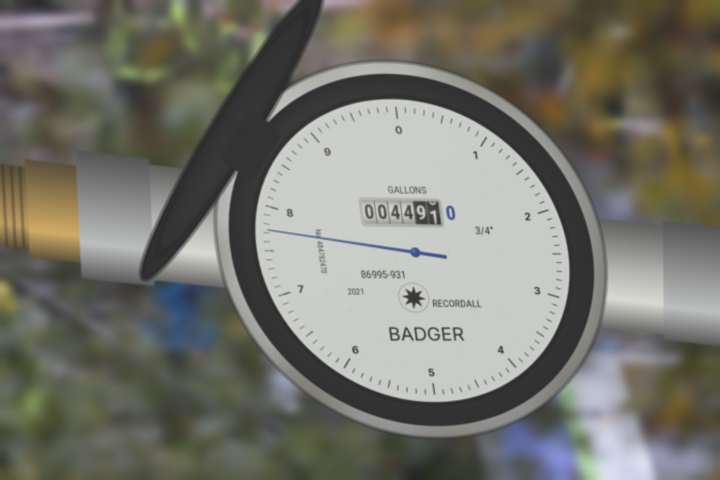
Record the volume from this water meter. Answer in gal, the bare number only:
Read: 44907.7
